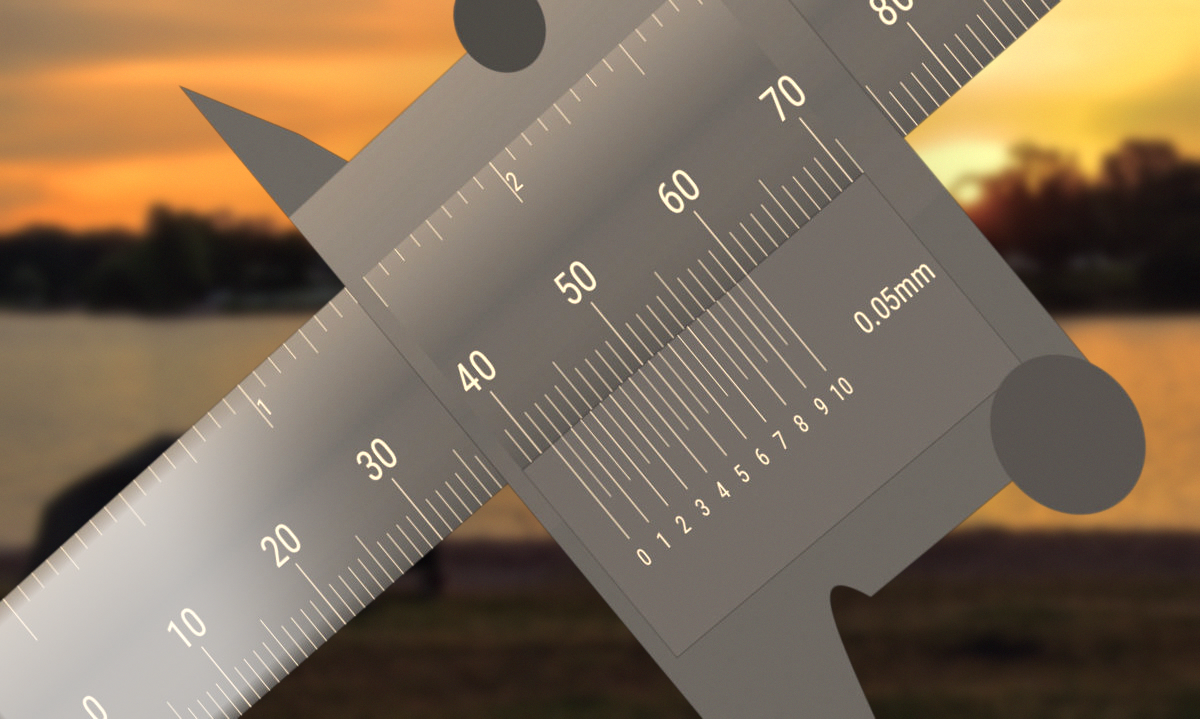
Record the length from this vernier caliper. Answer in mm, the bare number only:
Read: 41.0
